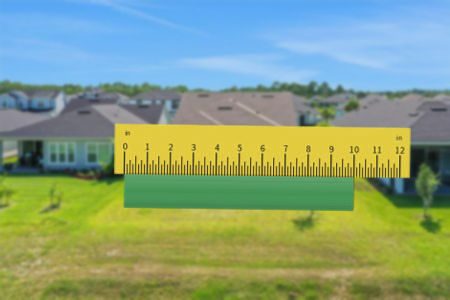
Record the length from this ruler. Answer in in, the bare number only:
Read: 10
